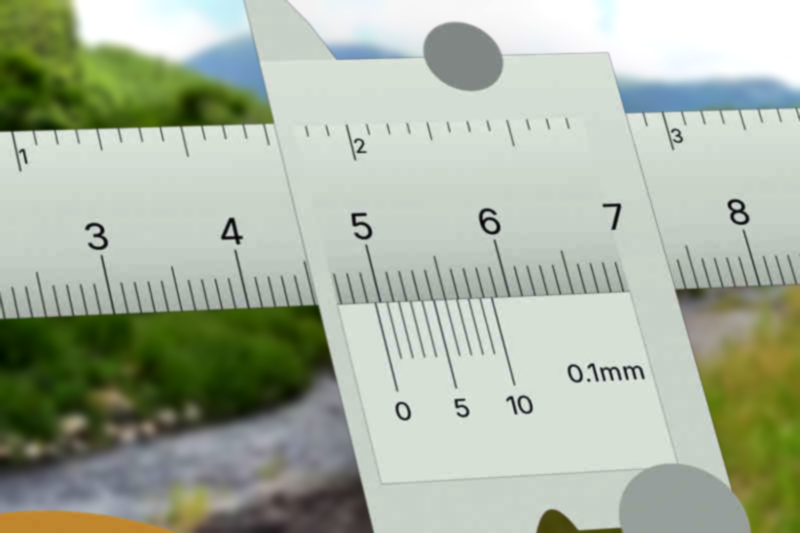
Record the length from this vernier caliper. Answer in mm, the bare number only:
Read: 49.6
